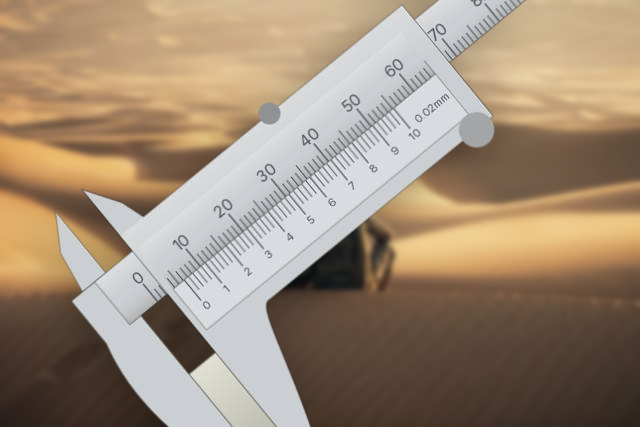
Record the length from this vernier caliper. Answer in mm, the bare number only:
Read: 6.2
